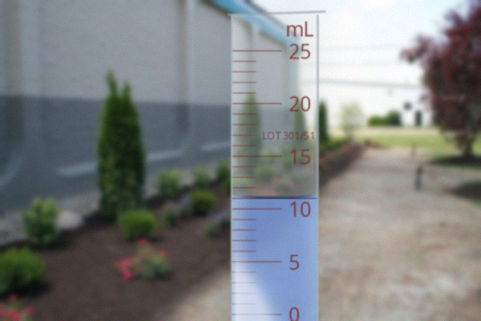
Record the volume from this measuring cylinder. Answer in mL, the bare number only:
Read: 11
